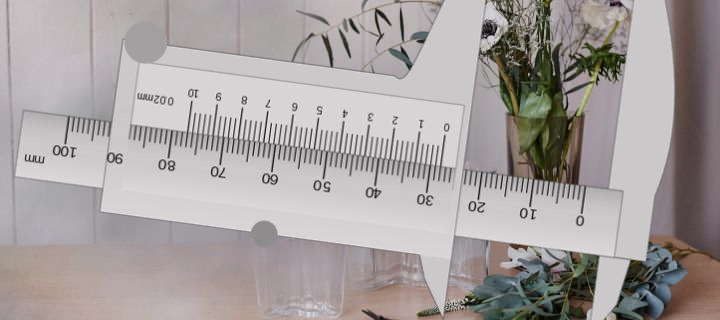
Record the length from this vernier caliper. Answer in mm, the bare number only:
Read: 28.0
